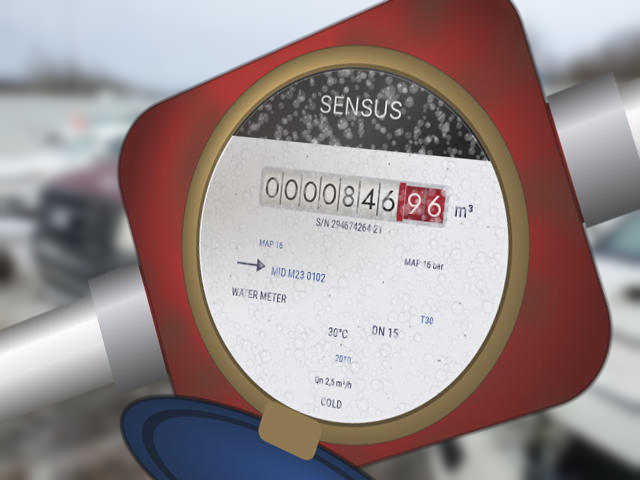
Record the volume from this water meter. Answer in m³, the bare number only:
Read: 846.96
